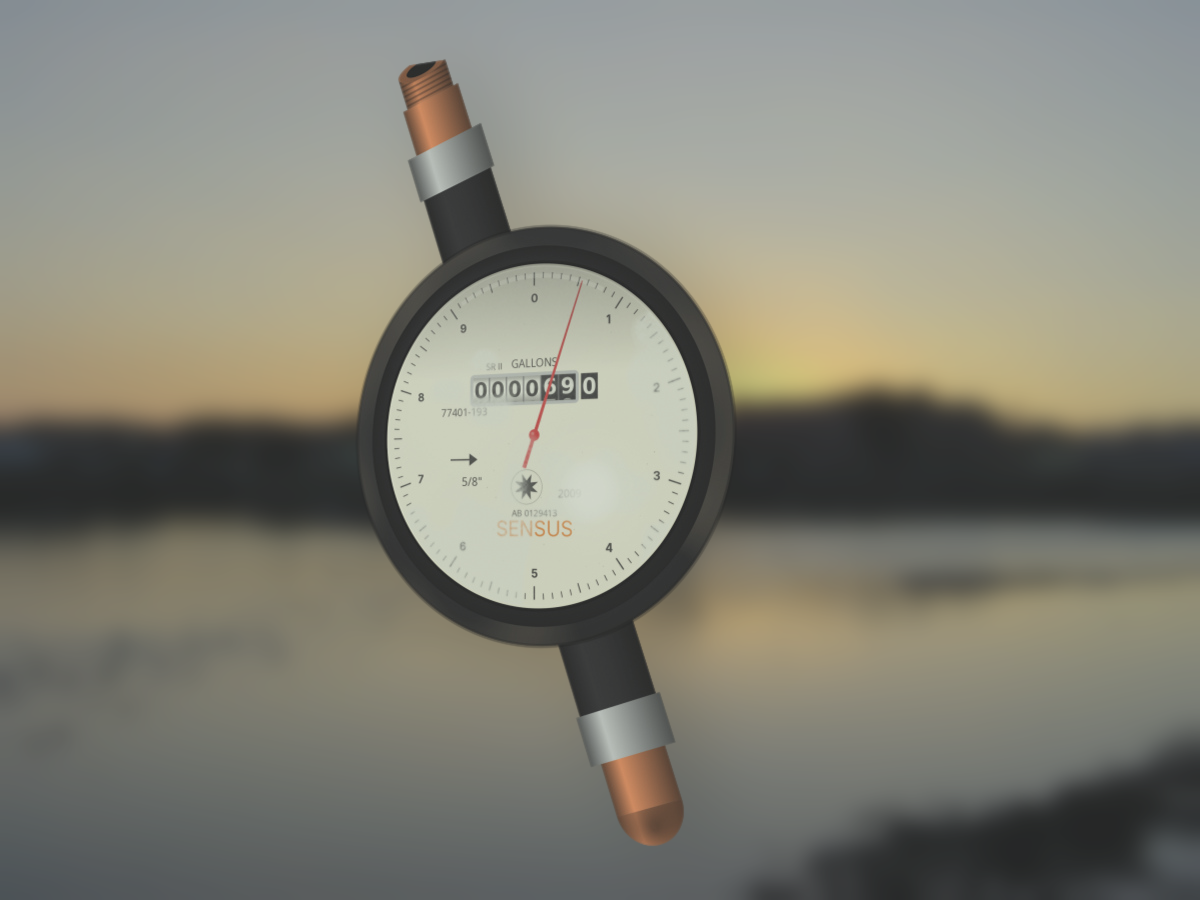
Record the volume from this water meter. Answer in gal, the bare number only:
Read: 690.5
